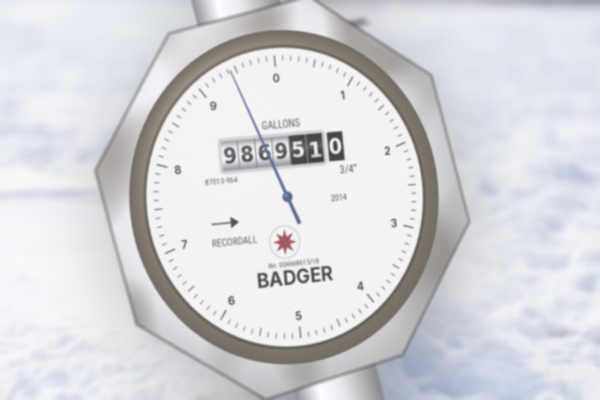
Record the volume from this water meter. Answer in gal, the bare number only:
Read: 9869509.4
